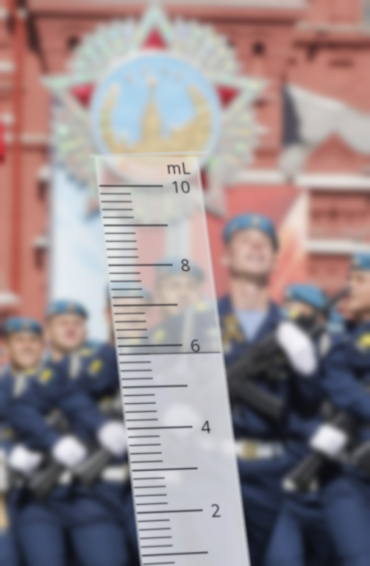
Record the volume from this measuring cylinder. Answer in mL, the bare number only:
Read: 5.8
